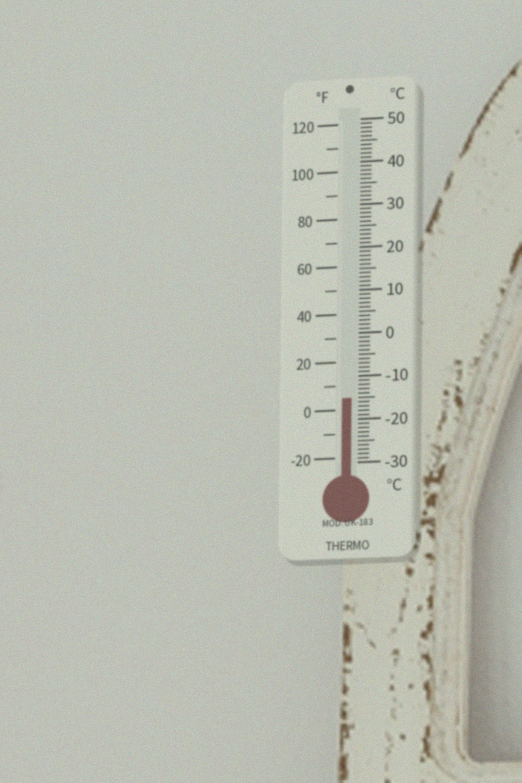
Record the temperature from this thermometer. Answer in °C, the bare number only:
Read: -15
